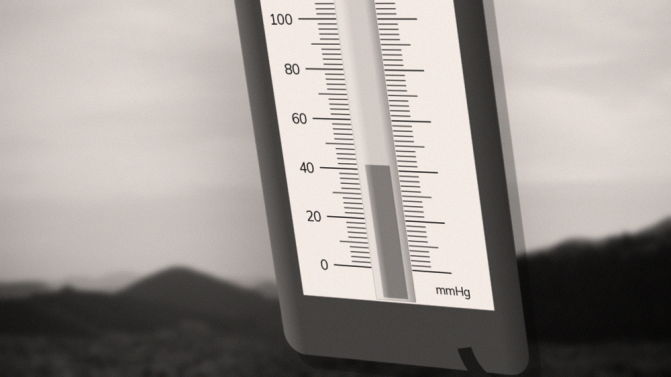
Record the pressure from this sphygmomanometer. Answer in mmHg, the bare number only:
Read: 42
